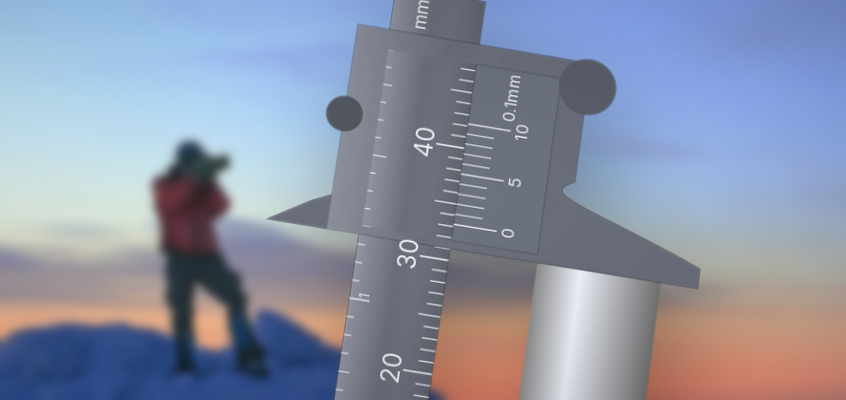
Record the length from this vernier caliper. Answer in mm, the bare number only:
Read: 33.2
